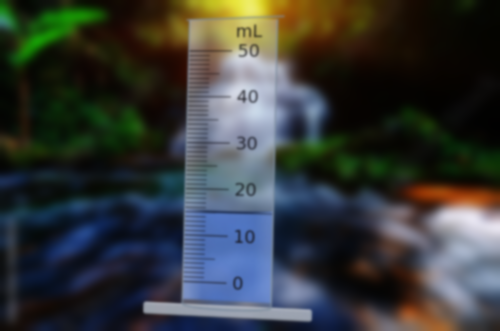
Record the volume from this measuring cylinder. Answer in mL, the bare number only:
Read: 15
